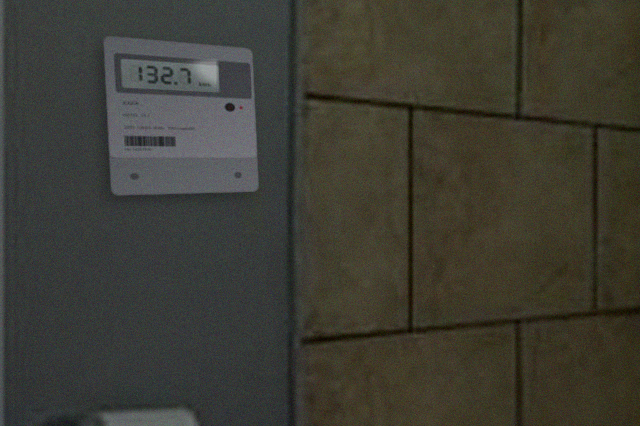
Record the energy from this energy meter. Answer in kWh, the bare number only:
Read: 132.7
